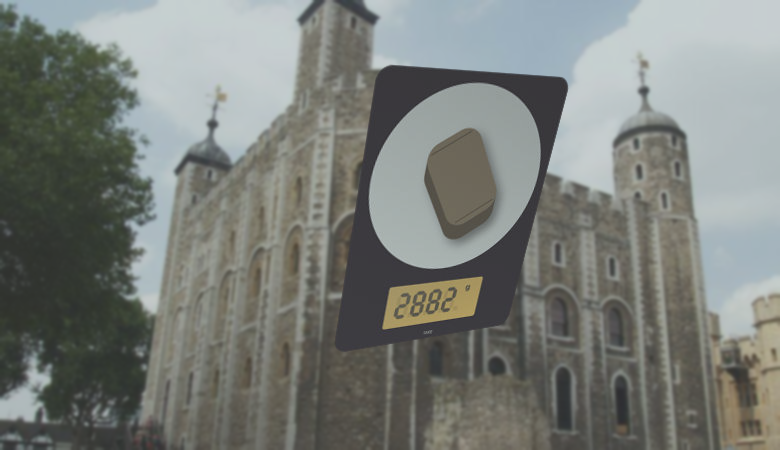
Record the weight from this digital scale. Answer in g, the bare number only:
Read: 2882
